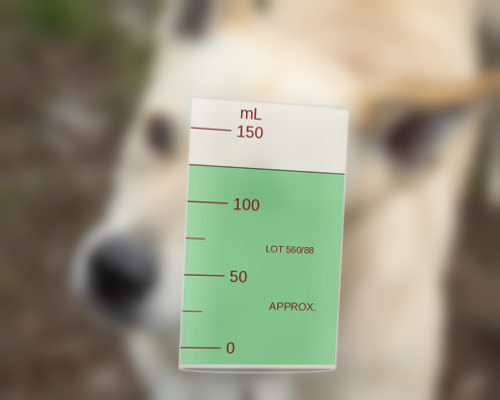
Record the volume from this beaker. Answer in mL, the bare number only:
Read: 125
